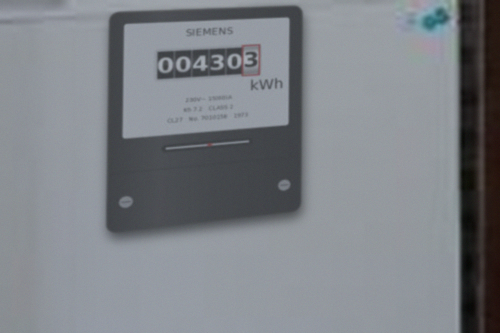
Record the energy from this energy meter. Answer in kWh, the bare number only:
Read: 430.3
